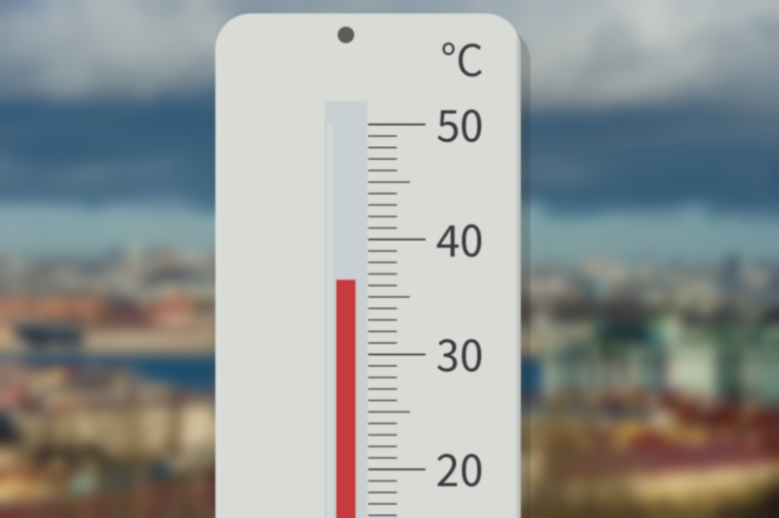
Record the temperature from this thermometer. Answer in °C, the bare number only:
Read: 36.5
